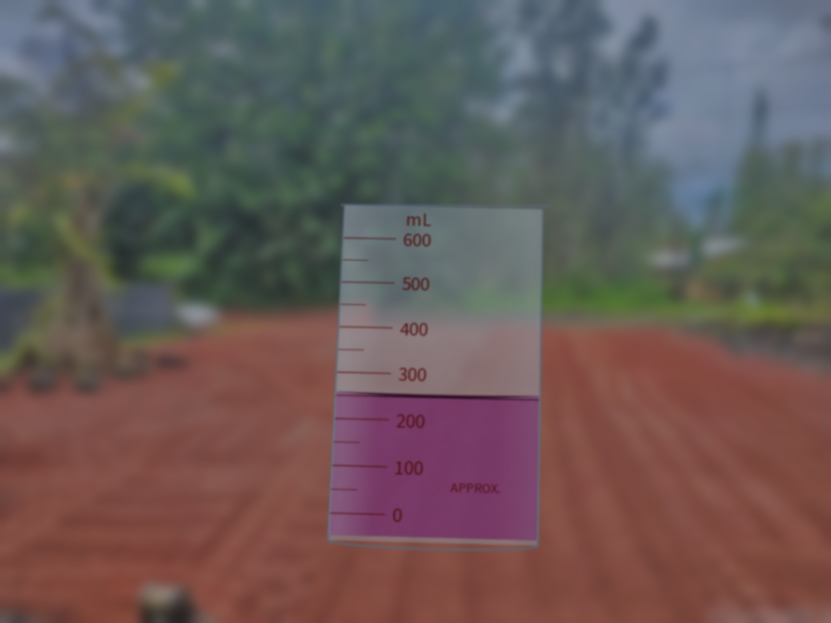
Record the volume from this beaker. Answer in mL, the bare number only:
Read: 250
